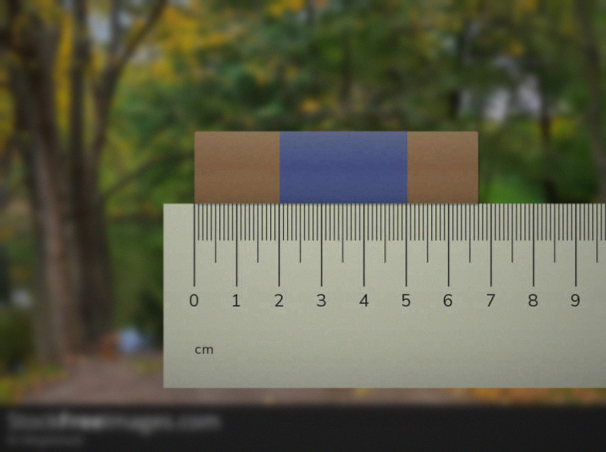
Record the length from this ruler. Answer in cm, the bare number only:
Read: 6.7
